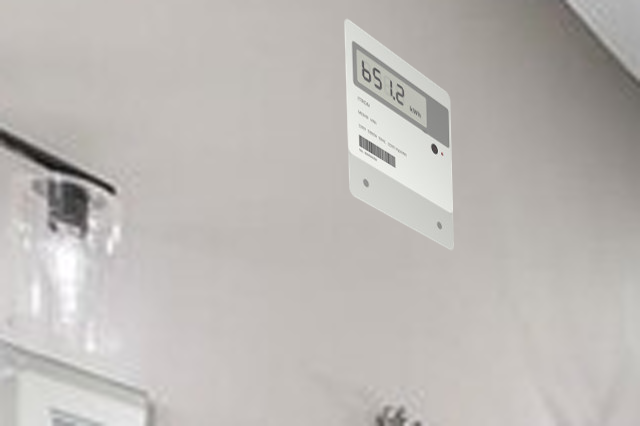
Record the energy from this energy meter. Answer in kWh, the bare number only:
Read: 651.2
